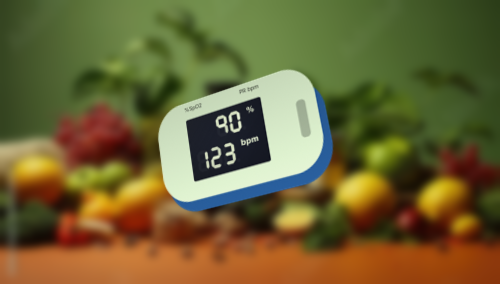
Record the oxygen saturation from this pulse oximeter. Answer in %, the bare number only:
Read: 90
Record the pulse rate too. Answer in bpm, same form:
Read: 123
